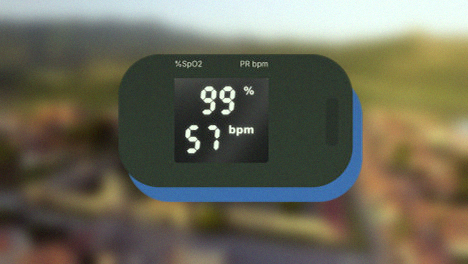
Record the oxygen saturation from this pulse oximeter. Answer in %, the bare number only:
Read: 99
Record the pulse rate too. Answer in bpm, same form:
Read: 57
